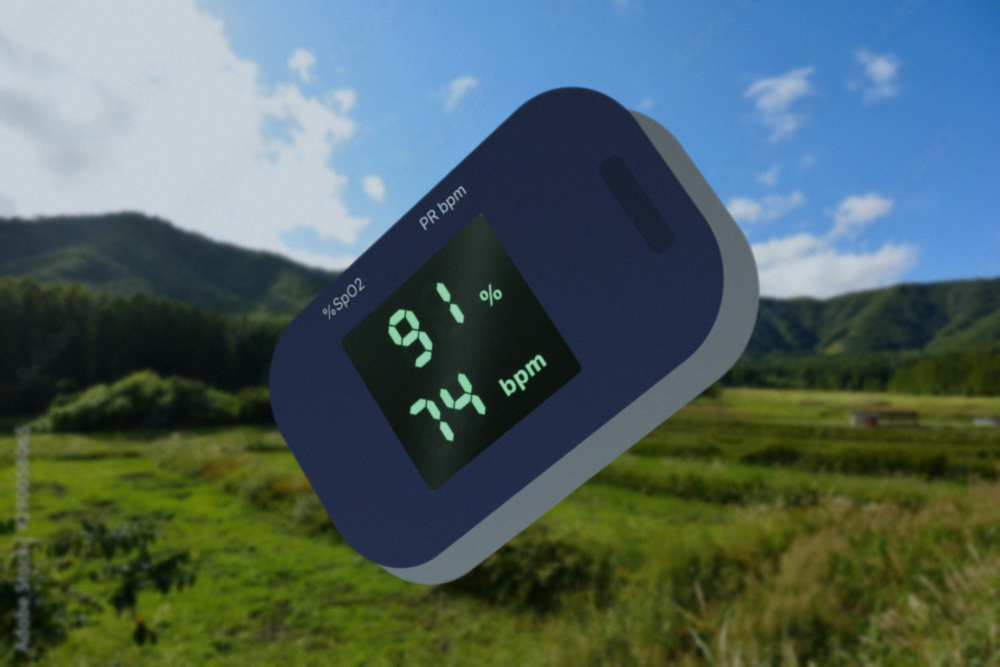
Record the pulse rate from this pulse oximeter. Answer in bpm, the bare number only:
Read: 74
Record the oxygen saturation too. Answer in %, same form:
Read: 91
